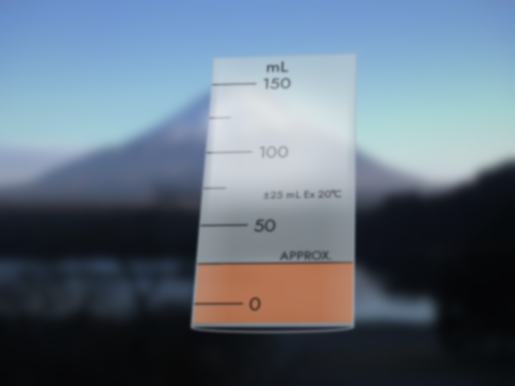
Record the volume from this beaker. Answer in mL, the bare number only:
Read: 25
